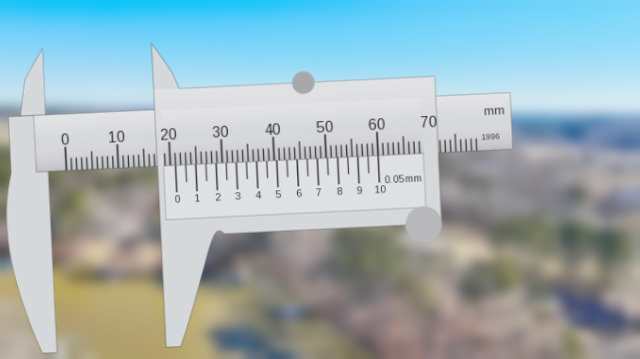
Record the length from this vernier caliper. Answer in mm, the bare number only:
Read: 21.0
